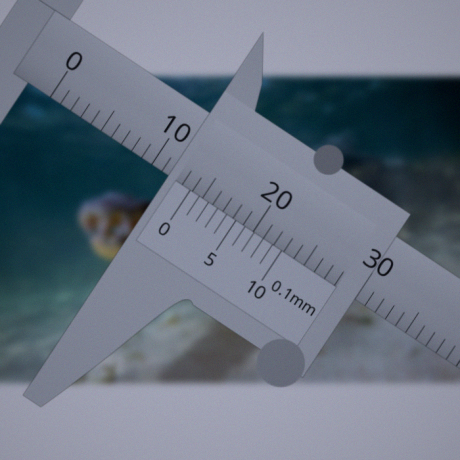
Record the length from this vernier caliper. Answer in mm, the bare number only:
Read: 13.8
